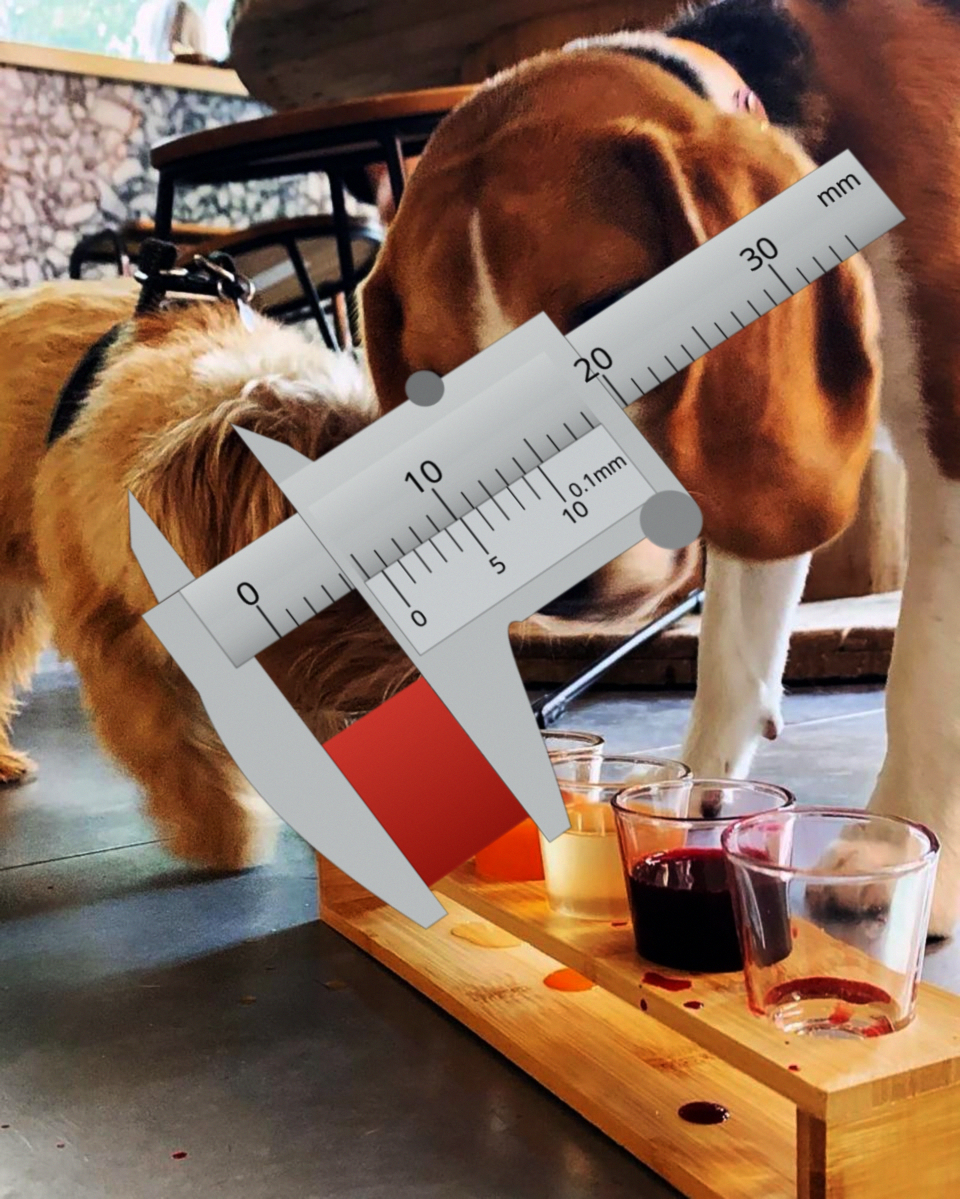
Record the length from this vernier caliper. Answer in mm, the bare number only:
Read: 5.7
